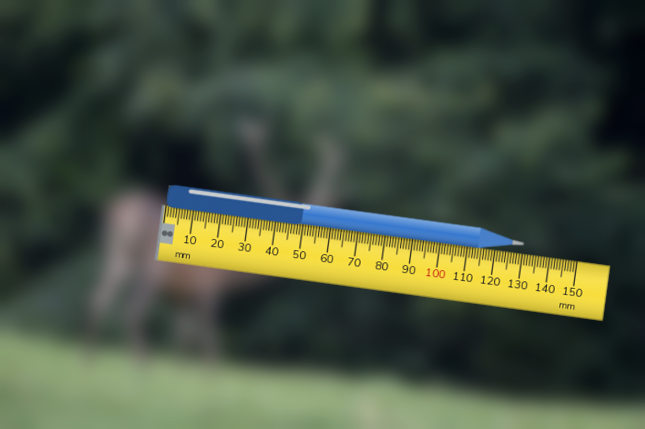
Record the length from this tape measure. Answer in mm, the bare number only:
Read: 130
